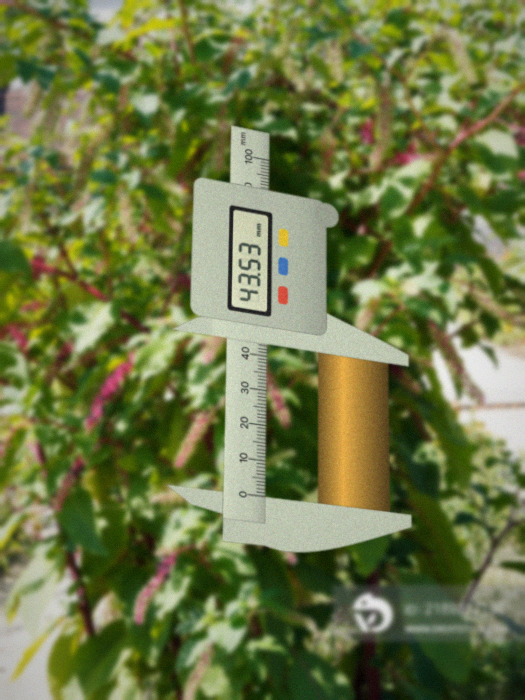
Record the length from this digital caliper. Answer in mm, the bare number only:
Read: 43.53
